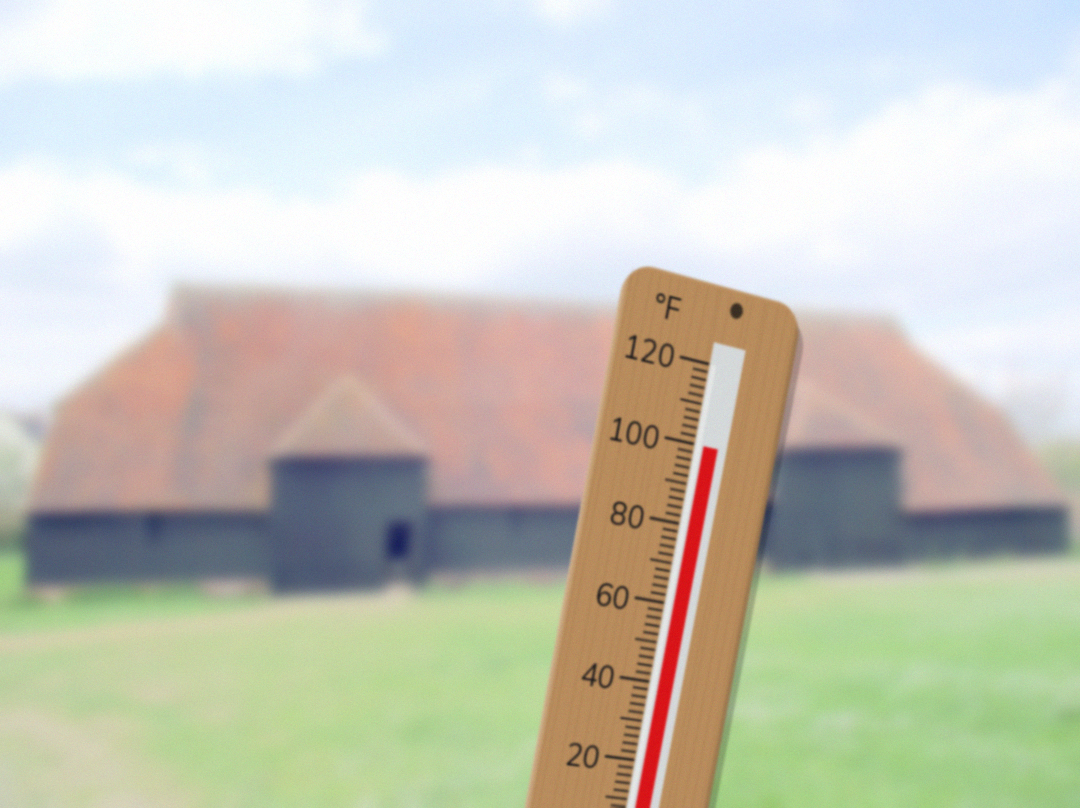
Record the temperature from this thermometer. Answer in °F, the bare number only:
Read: 100
